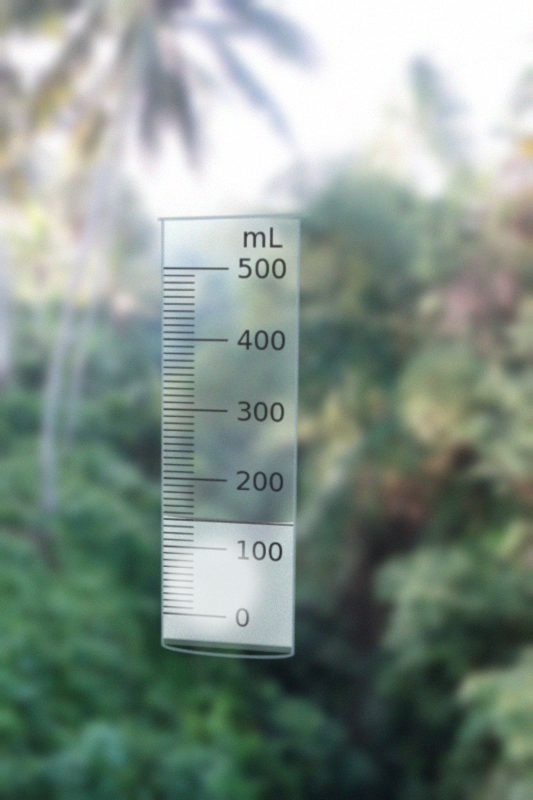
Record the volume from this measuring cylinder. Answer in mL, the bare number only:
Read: 140
